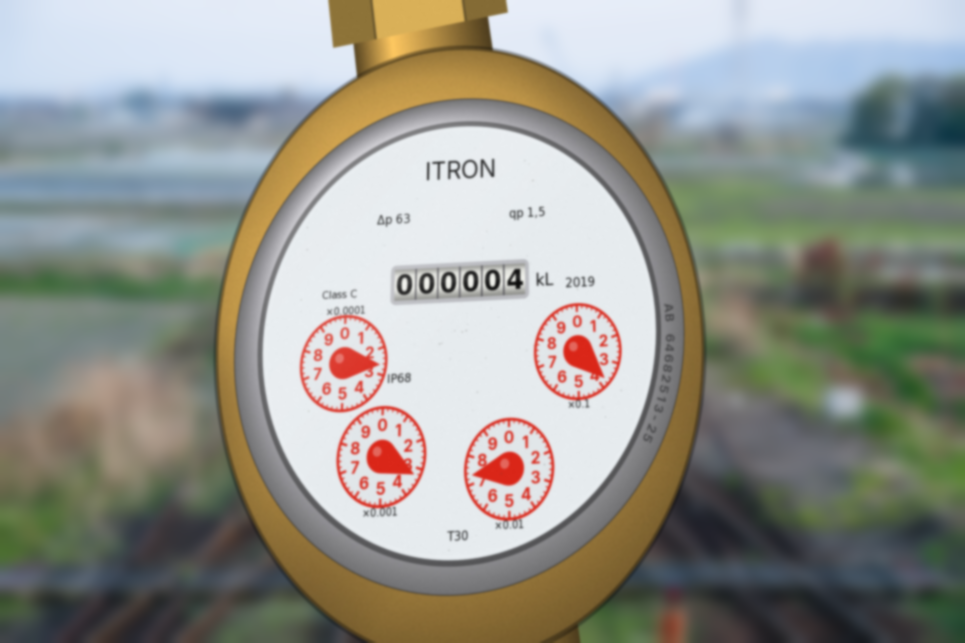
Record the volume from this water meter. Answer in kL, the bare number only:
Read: 4.3732
